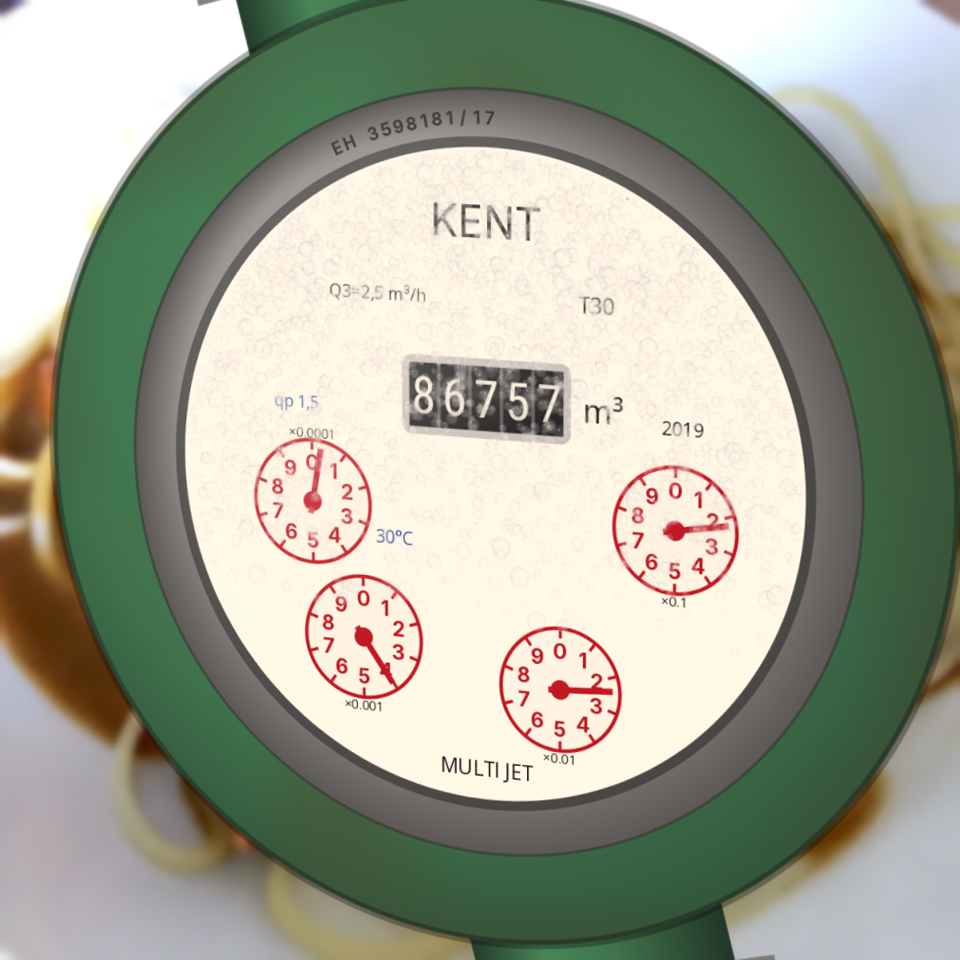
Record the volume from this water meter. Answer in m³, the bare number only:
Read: 86757.2240
